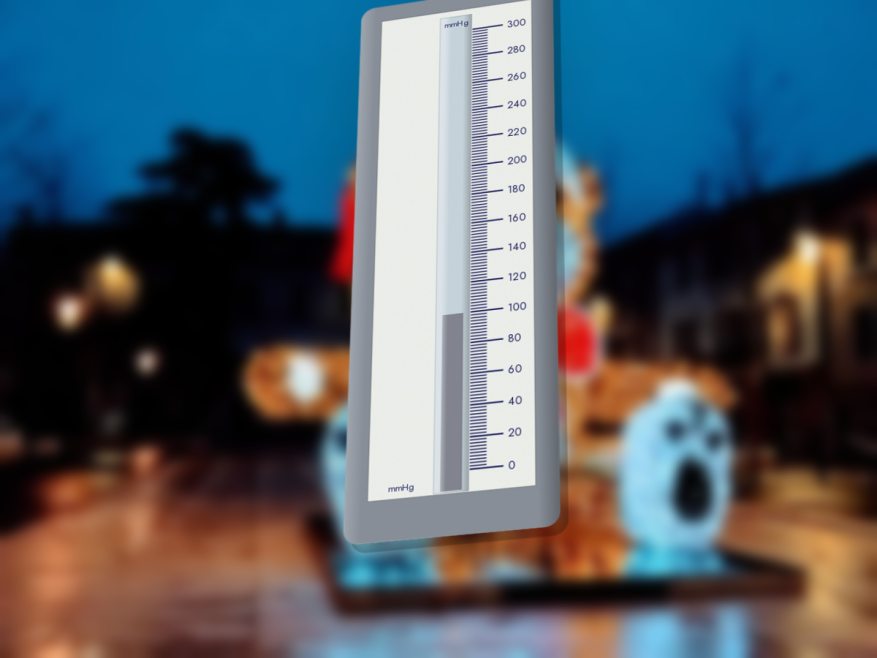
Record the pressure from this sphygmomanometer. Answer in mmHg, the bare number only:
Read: 100
